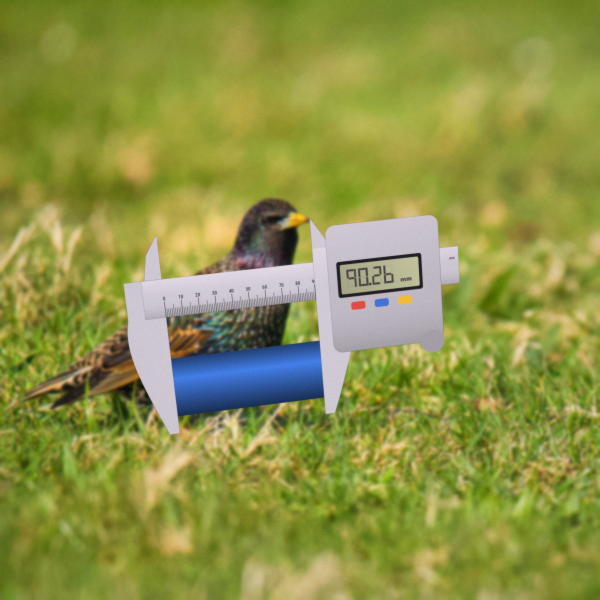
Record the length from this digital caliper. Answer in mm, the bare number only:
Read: 90.26
